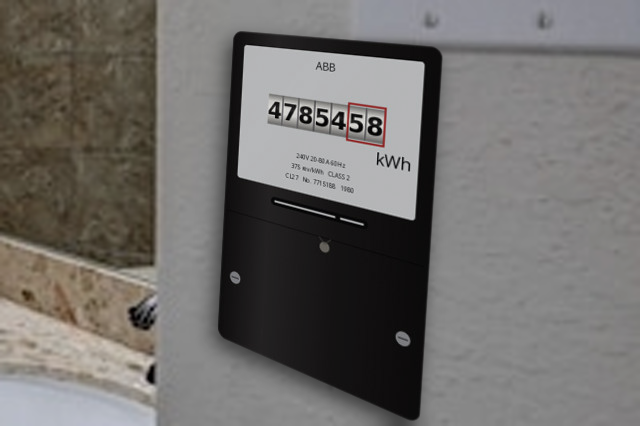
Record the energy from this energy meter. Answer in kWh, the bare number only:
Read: 47854.58
